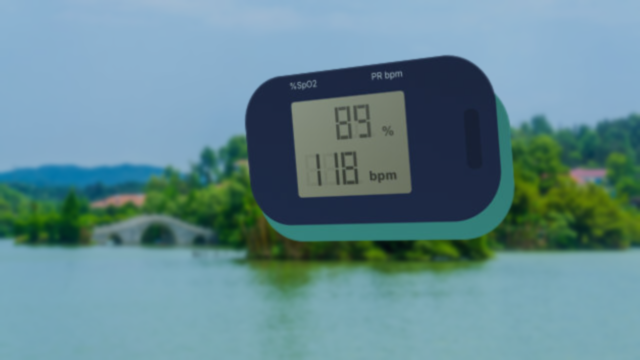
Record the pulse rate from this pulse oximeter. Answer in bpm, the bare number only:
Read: 118
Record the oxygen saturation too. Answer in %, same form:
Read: 89
